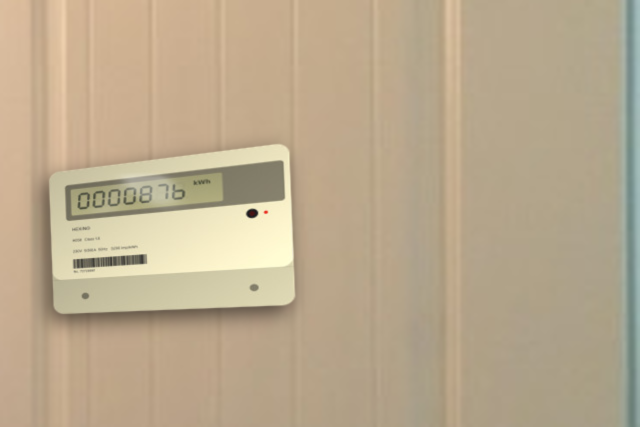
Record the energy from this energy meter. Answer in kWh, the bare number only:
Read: 876
